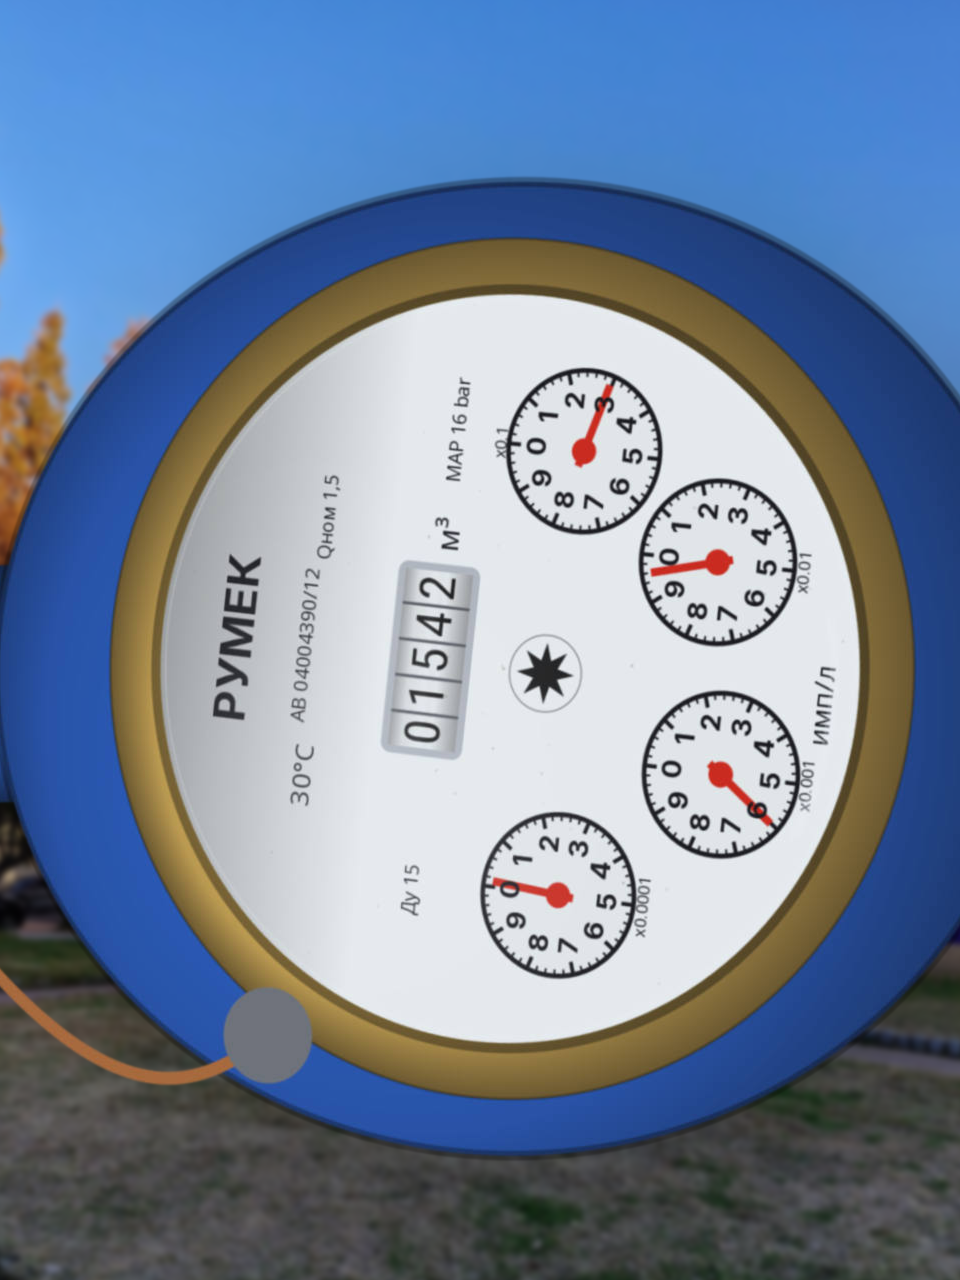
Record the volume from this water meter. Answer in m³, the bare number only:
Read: 1542.2960
